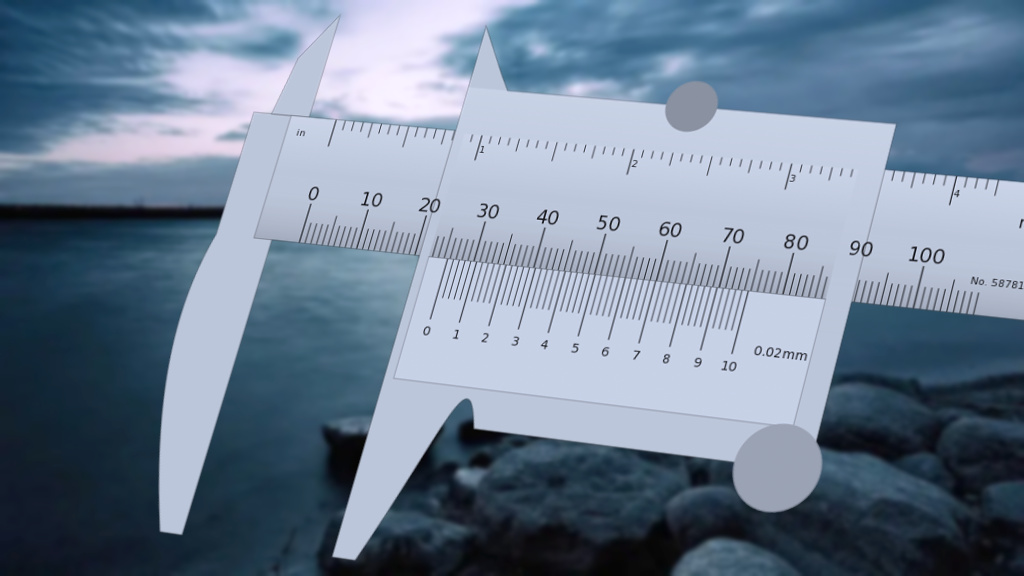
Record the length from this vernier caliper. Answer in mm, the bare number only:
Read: 25.6
